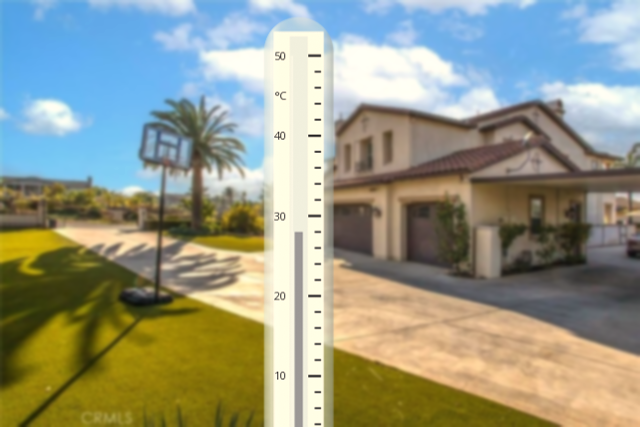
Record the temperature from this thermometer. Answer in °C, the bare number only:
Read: 28
